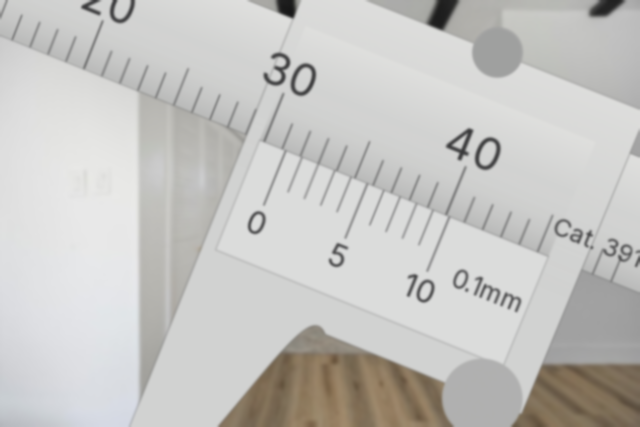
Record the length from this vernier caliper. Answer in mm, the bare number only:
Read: 31.2
